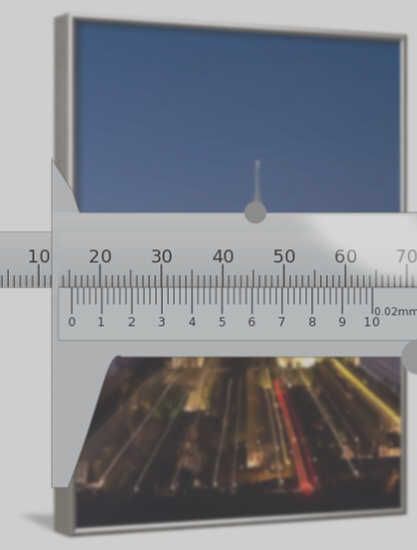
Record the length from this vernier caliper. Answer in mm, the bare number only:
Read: 15.4
